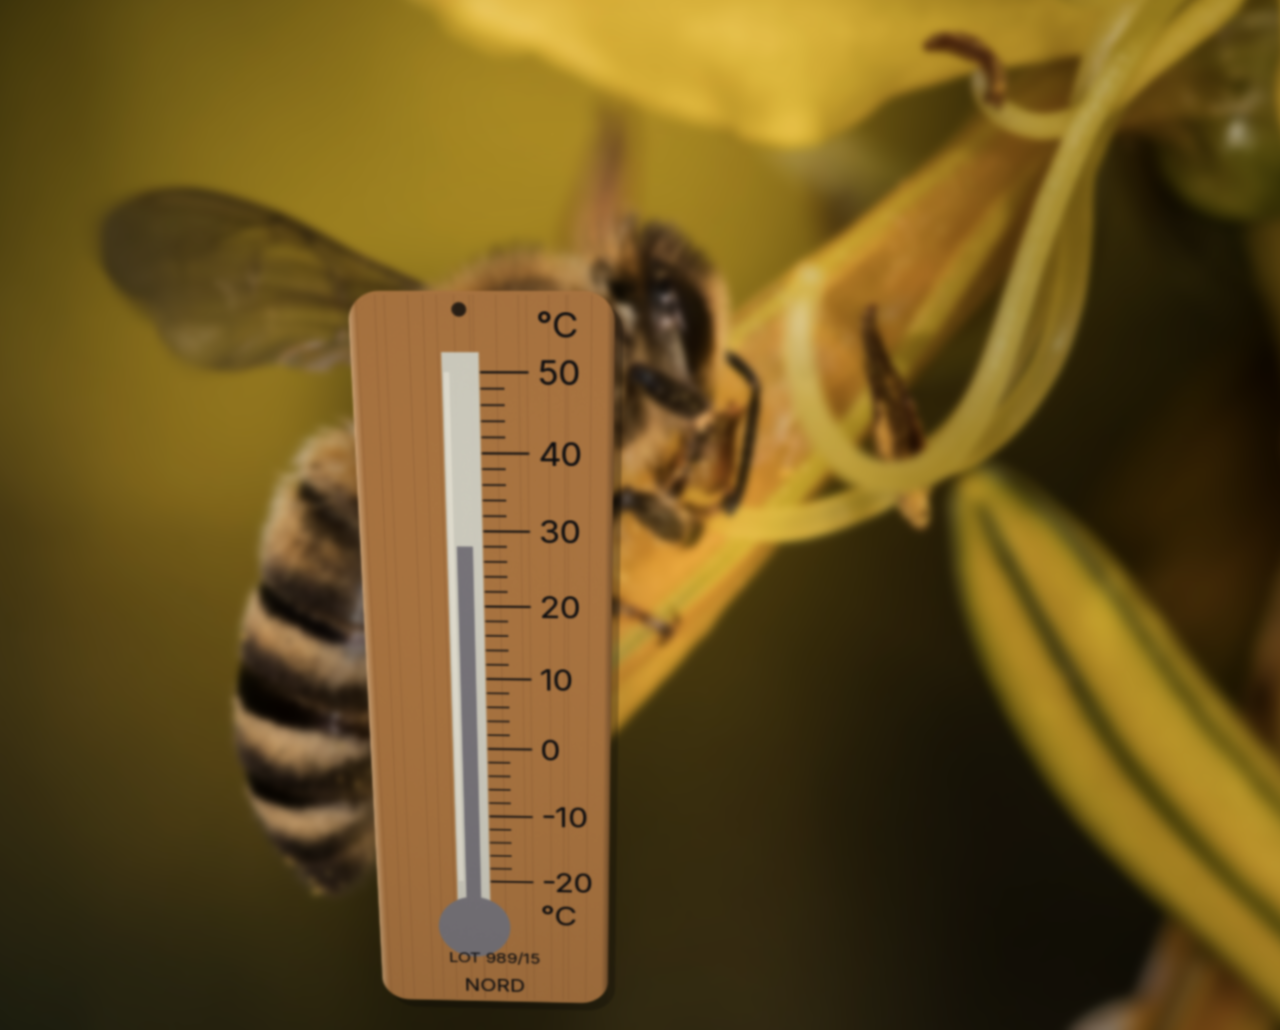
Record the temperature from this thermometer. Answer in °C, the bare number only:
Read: 28
